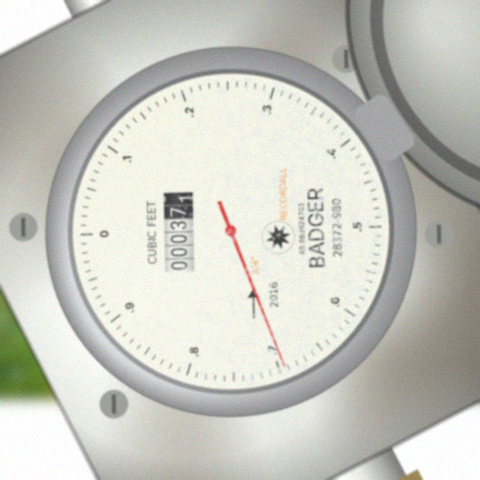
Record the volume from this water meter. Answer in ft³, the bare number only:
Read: 370.69
